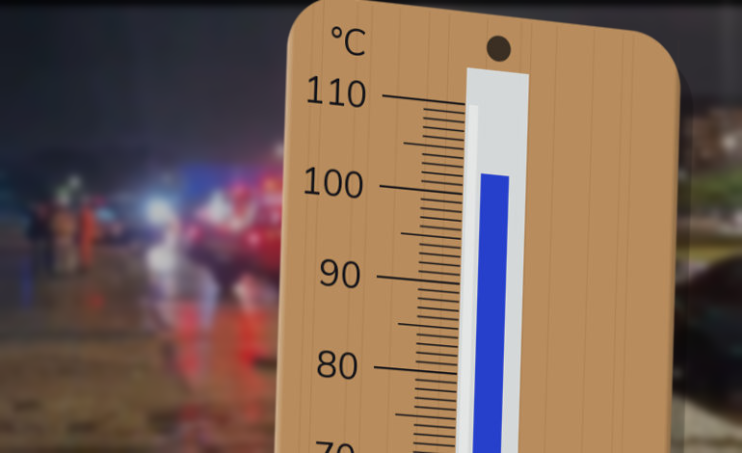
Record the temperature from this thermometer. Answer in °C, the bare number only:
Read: 102.5
